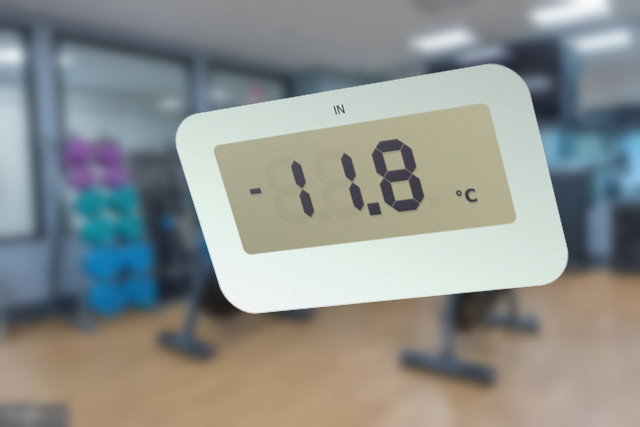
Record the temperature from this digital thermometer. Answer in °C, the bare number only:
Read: -11.8
